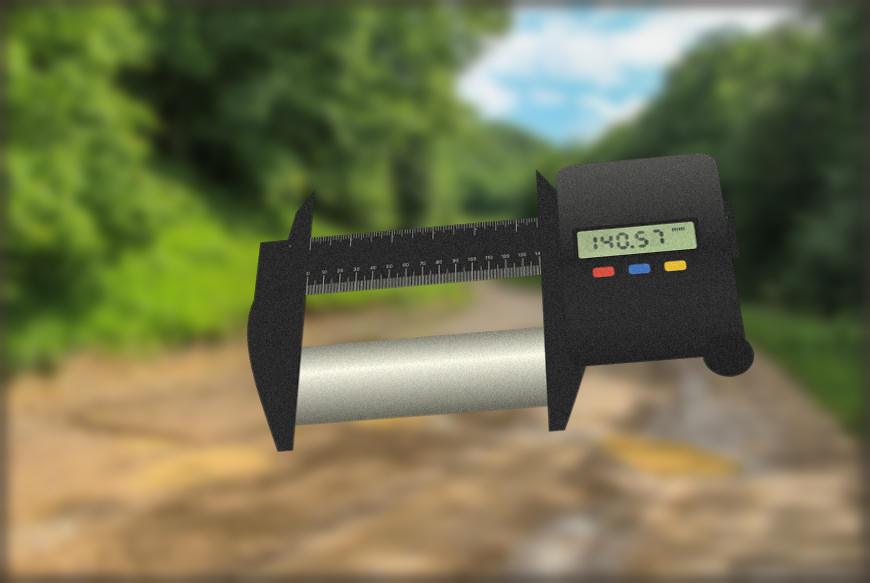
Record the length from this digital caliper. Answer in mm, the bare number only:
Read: 140.57
